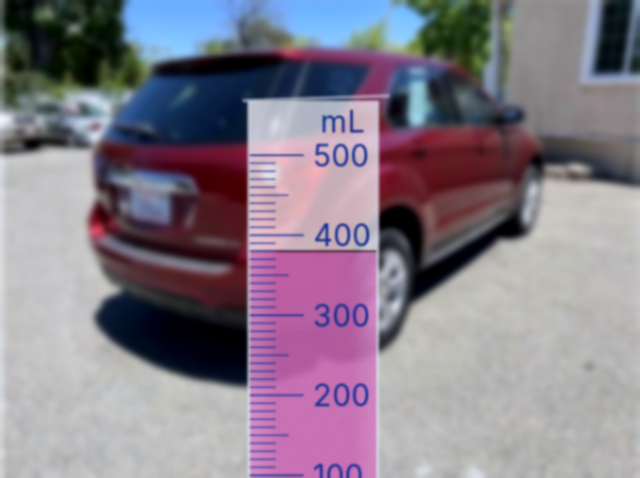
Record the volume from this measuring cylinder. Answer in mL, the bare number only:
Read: 380
